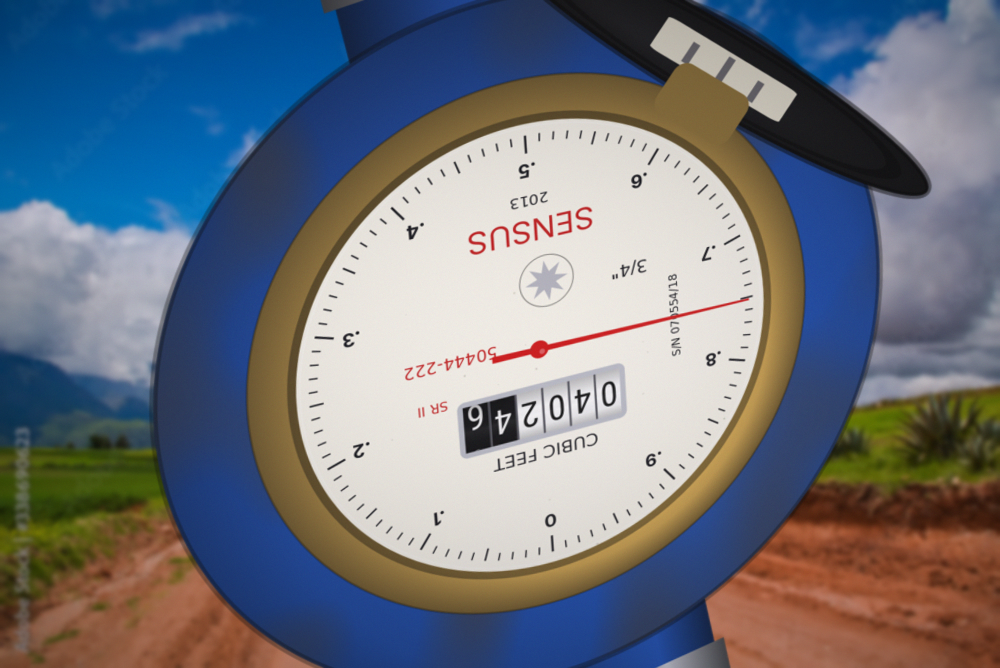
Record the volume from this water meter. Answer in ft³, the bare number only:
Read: 40245.75
